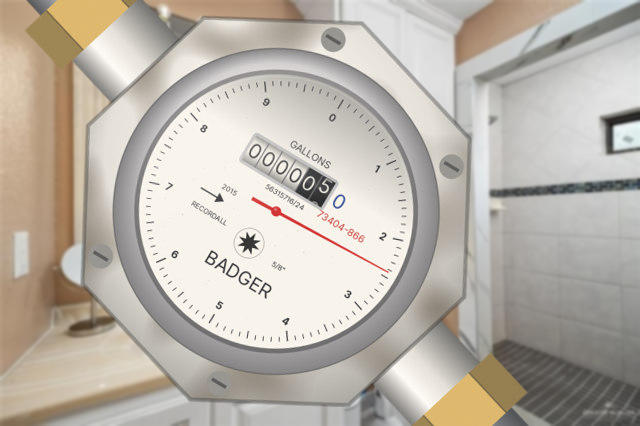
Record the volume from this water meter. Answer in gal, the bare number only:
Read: 52.4
